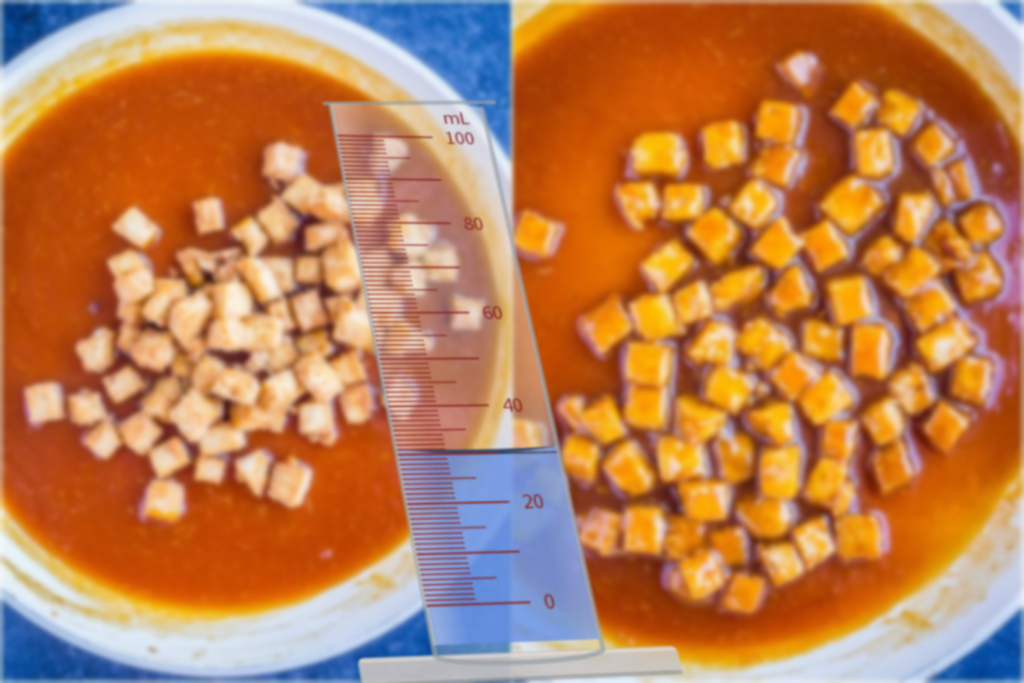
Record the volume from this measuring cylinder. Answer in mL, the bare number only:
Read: 30
